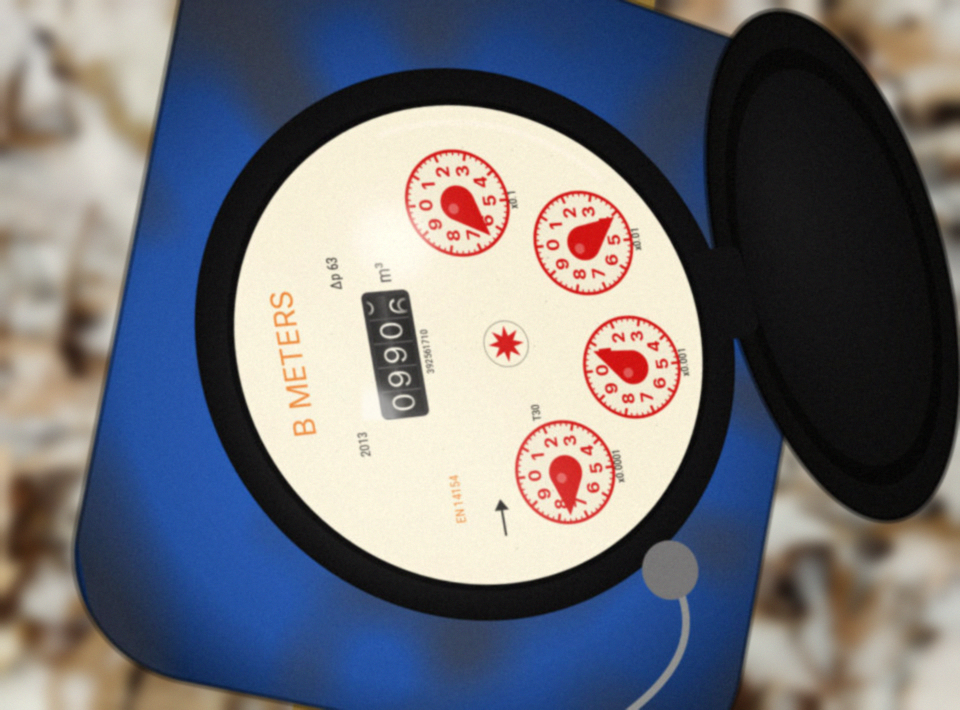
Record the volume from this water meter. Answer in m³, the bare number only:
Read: 9905.6407
